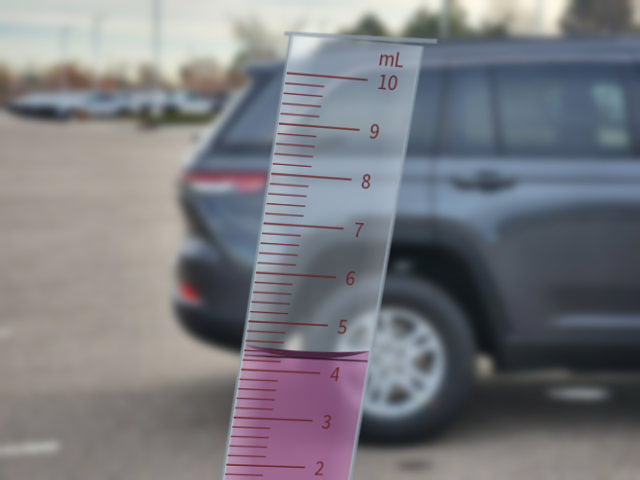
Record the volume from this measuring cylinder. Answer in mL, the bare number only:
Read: 4.3
